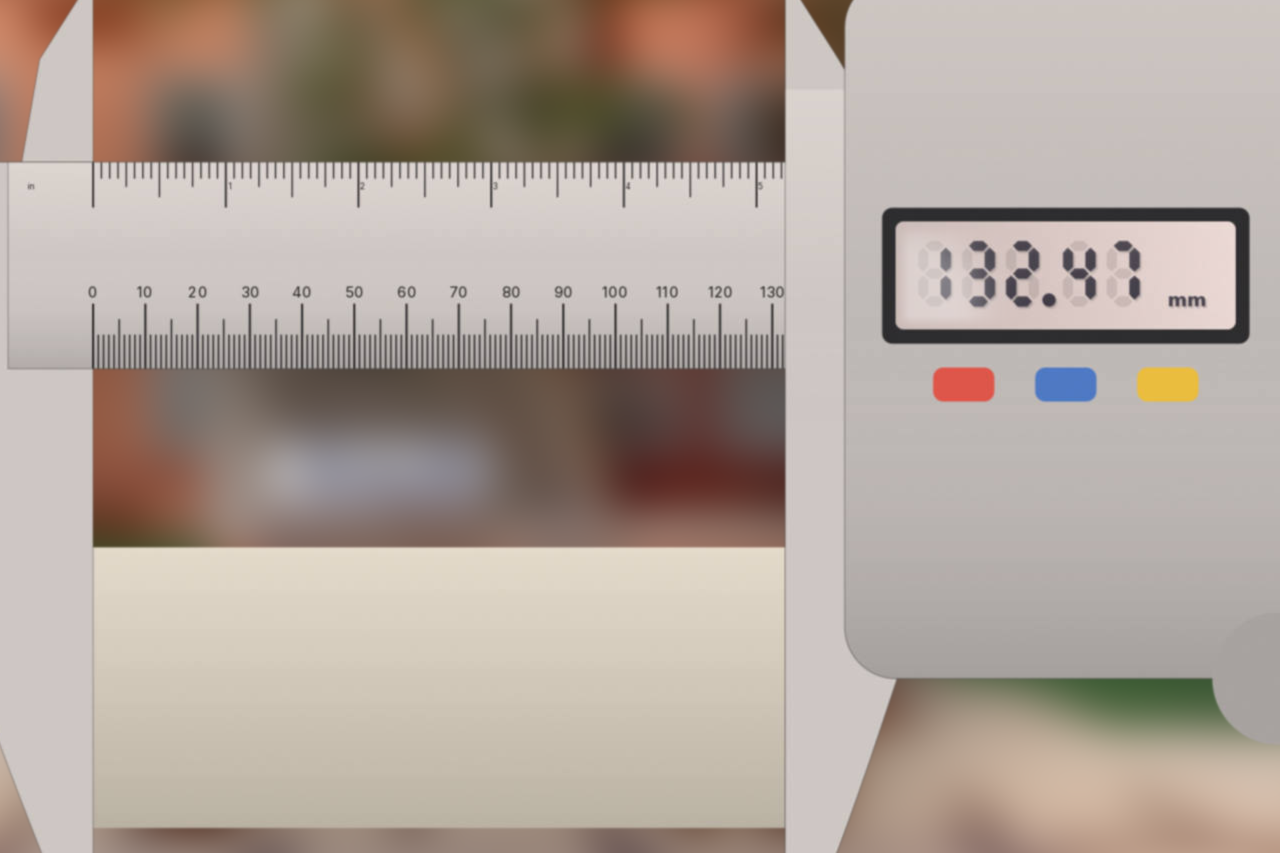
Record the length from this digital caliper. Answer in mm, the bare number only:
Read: 132.47
